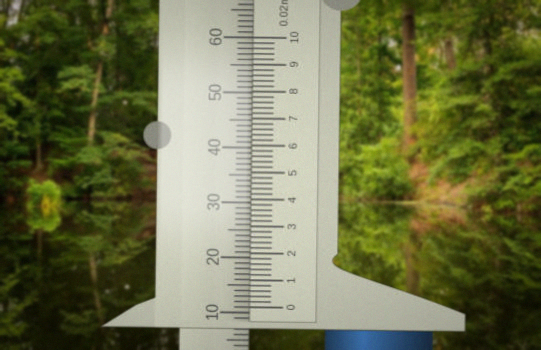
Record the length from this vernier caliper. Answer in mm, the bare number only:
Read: 11.0
